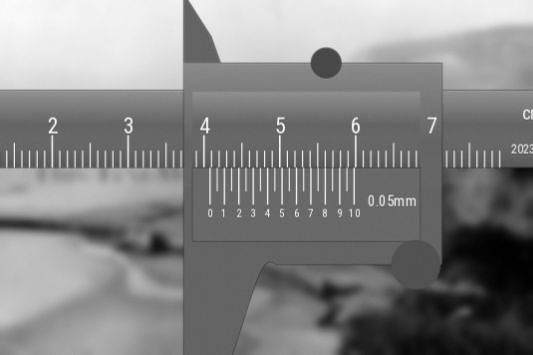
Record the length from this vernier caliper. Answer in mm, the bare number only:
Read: 40.8
